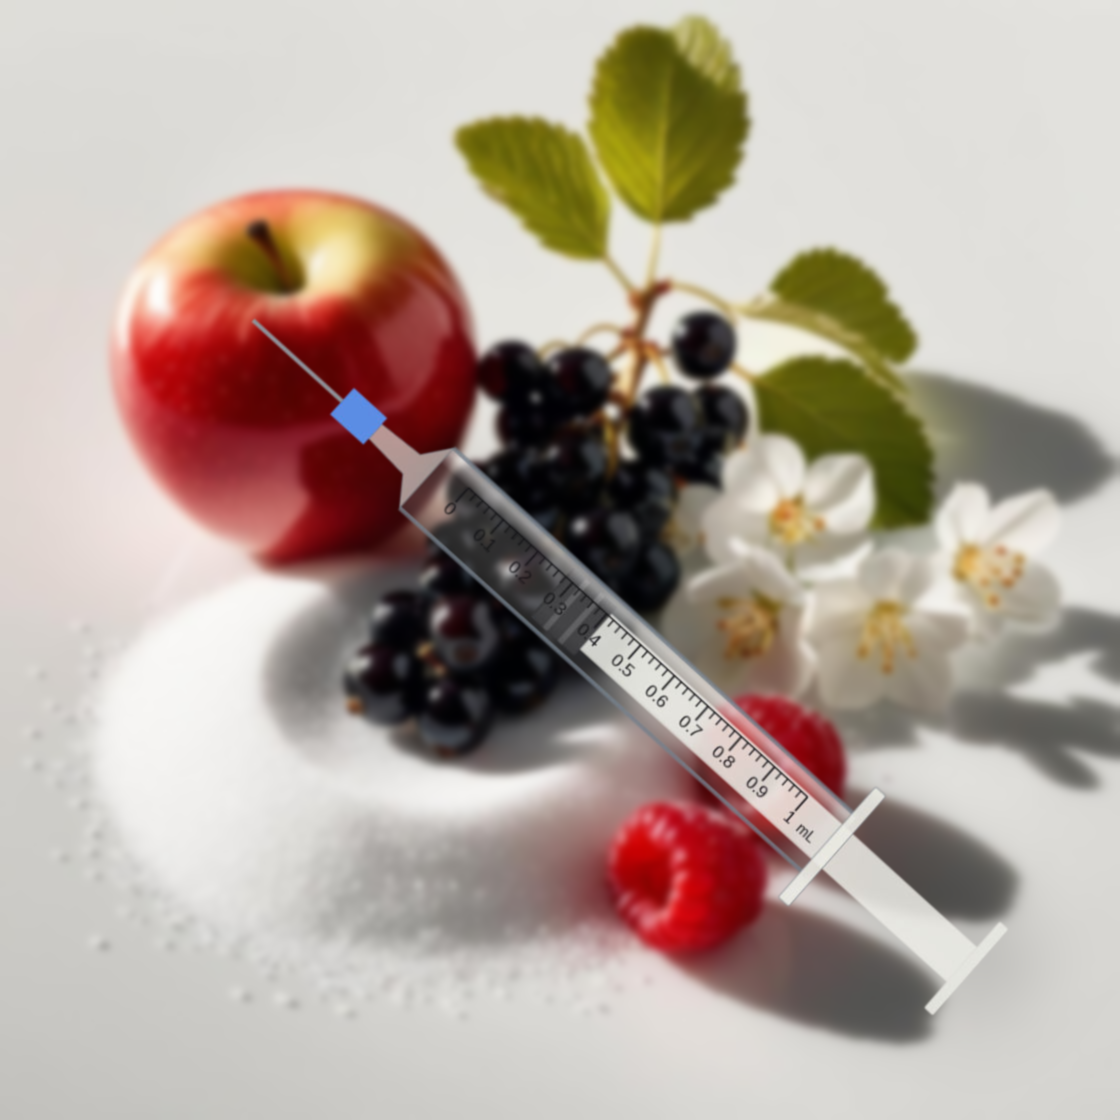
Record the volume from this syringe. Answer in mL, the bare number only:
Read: 0.28
